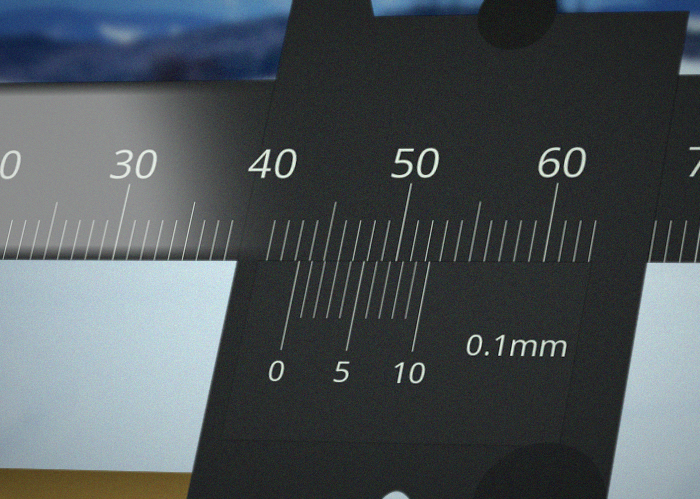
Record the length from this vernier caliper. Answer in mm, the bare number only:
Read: 43.3
